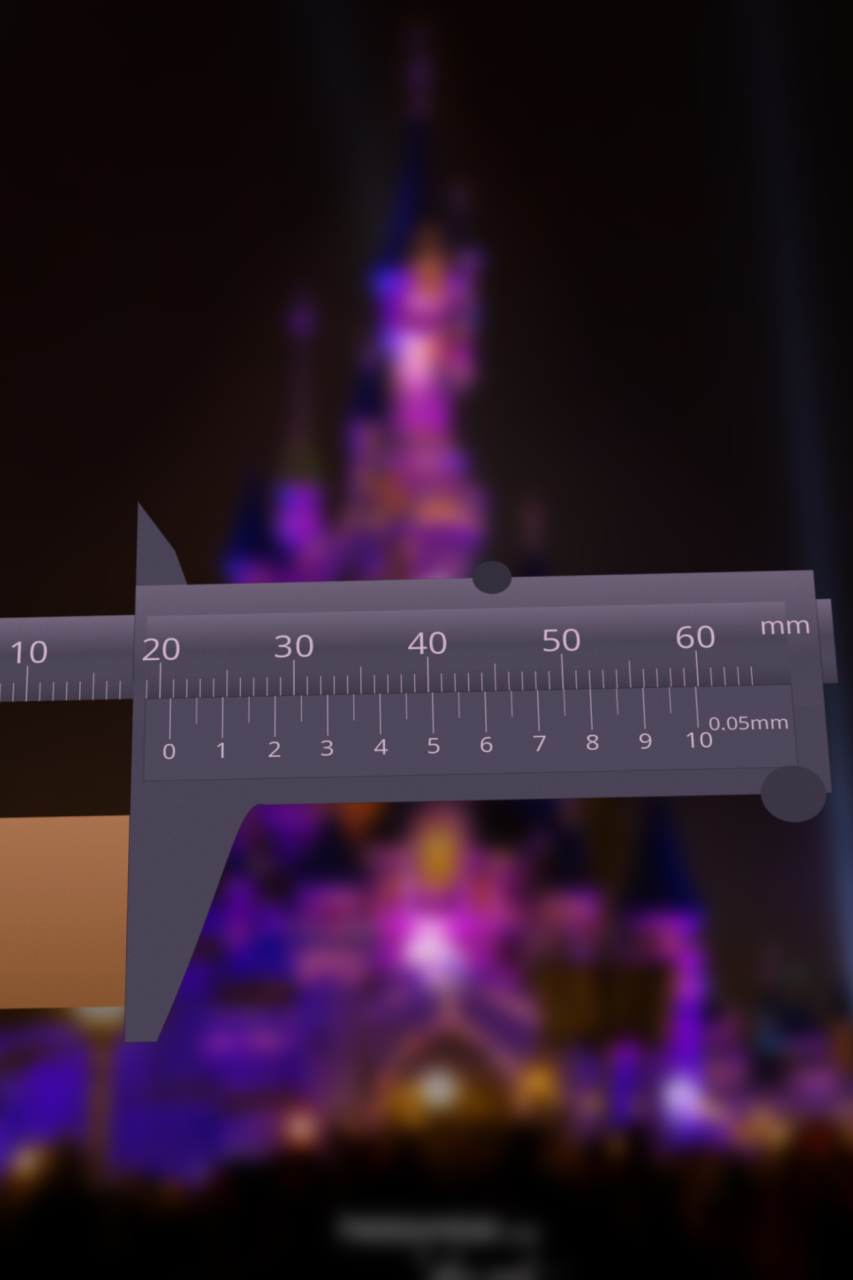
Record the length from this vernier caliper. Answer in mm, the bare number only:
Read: 20.8
